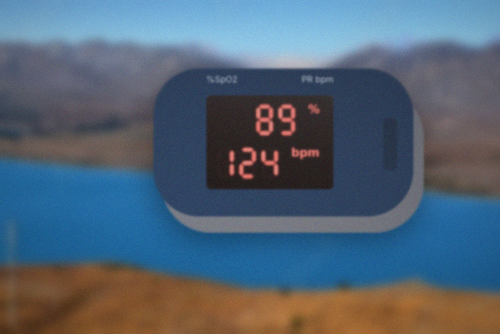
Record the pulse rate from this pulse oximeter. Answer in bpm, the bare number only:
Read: 124
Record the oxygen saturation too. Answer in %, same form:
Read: 89
